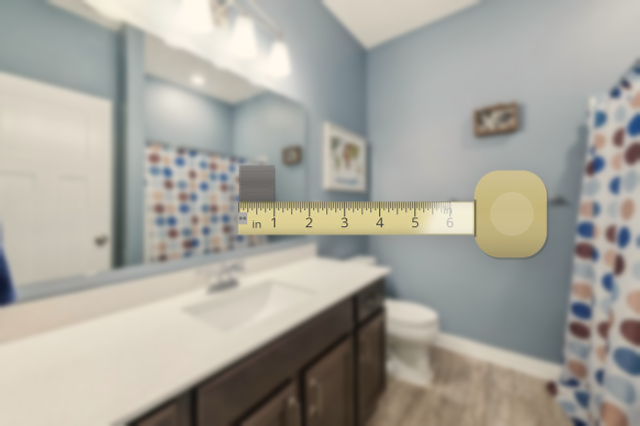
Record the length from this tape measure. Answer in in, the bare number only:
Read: 1
